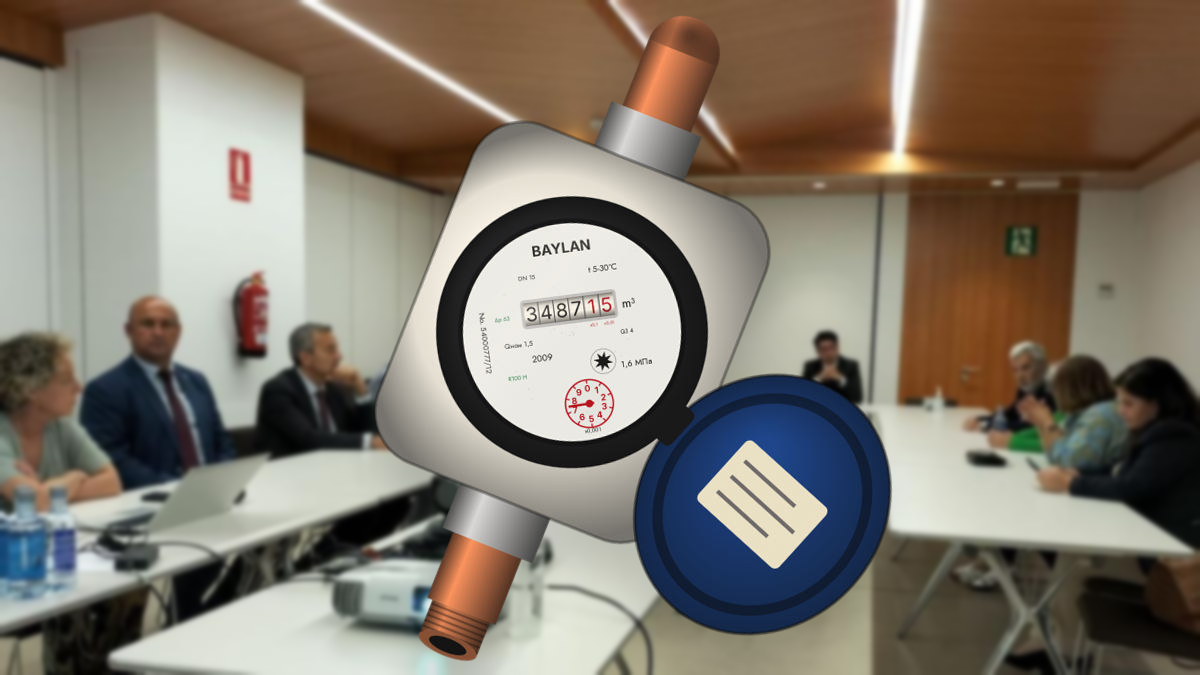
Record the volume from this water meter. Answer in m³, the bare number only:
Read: 3487.157
